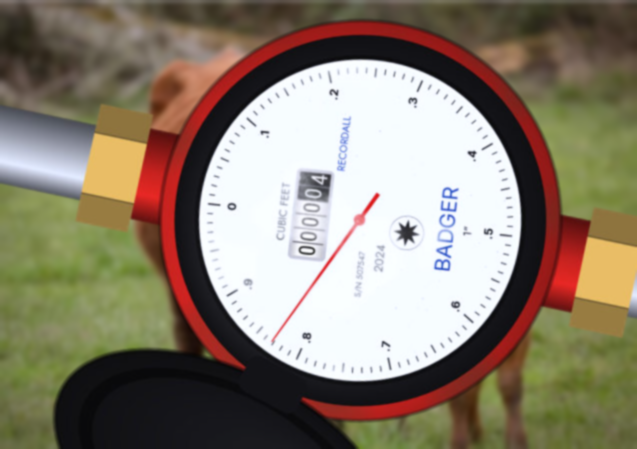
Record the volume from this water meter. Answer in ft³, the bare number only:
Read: 3.83
